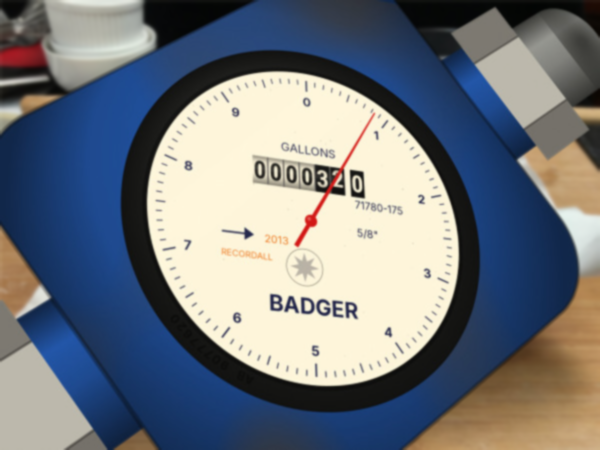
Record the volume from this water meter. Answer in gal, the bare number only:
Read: 320.8
